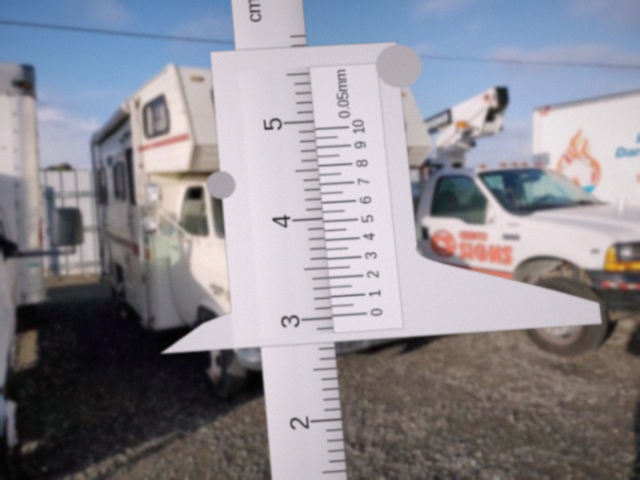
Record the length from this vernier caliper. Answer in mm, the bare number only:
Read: 30.2
